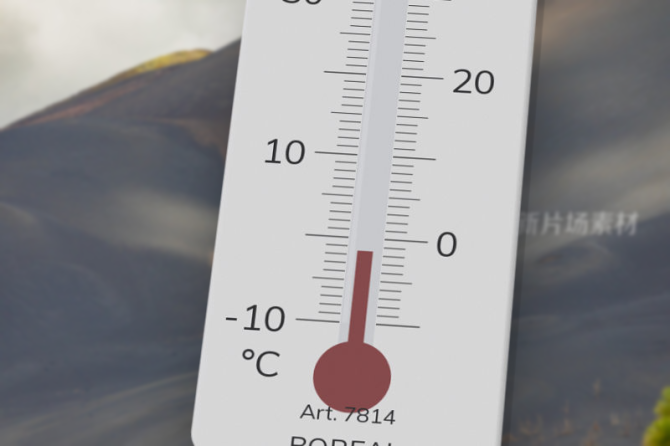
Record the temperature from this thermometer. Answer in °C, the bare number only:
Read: -1.5
